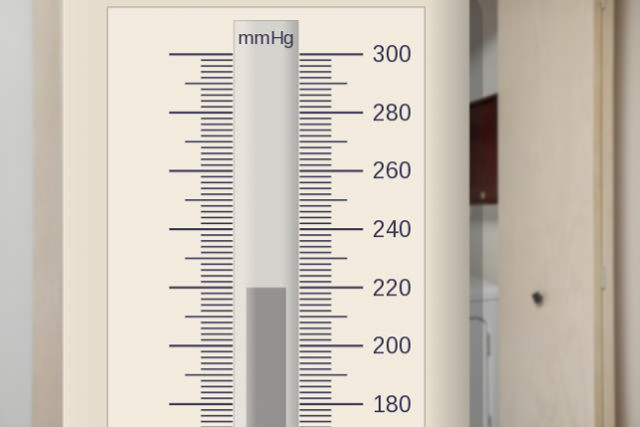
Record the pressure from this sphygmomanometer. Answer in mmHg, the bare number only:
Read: 220
